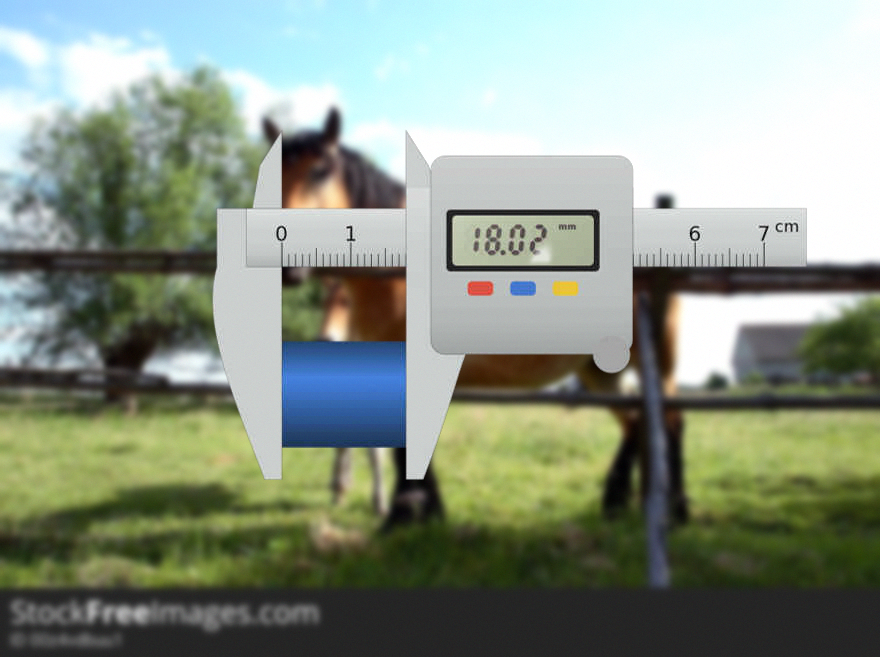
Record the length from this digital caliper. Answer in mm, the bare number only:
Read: 18.02
